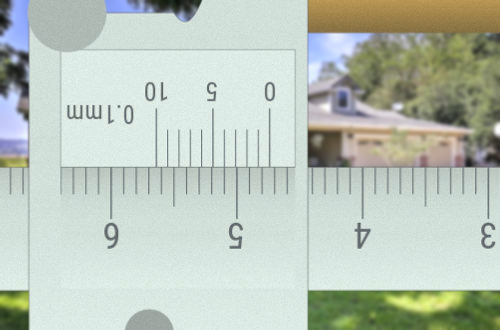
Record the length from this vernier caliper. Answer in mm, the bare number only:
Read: 47.4
